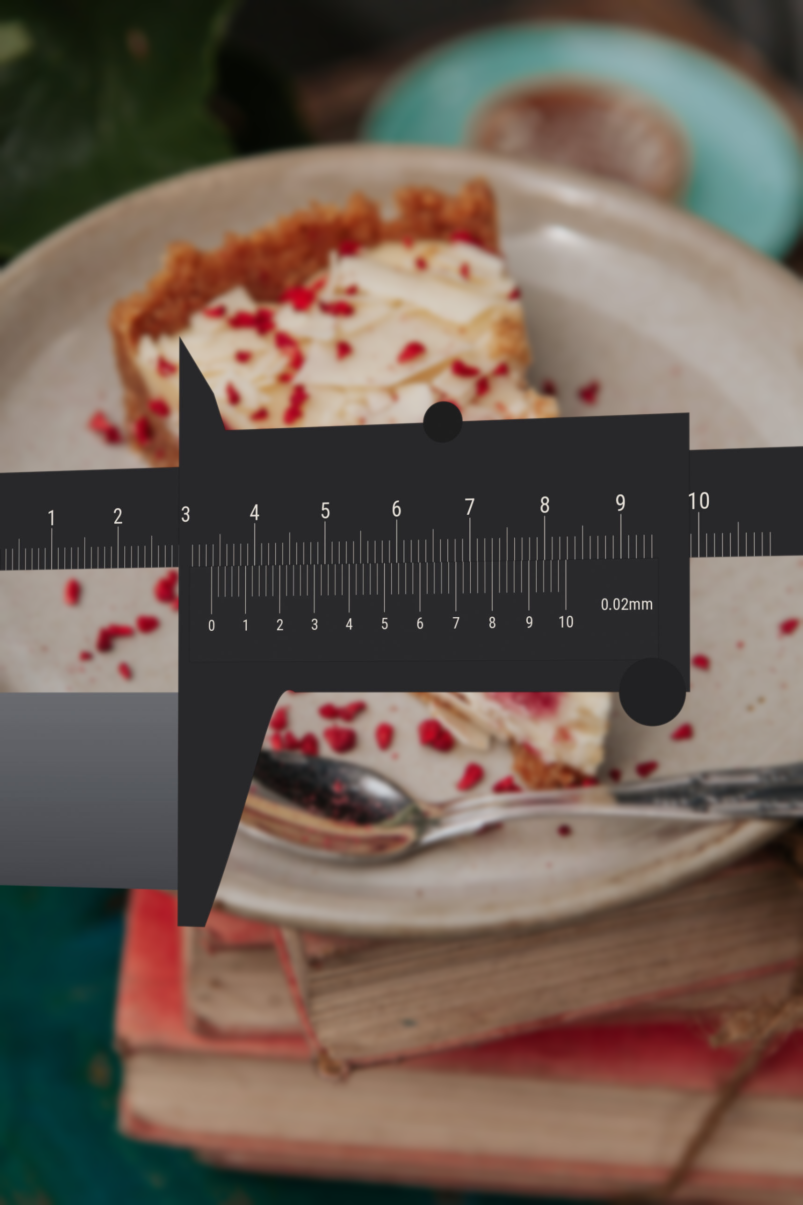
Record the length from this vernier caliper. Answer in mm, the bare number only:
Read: 33.8
